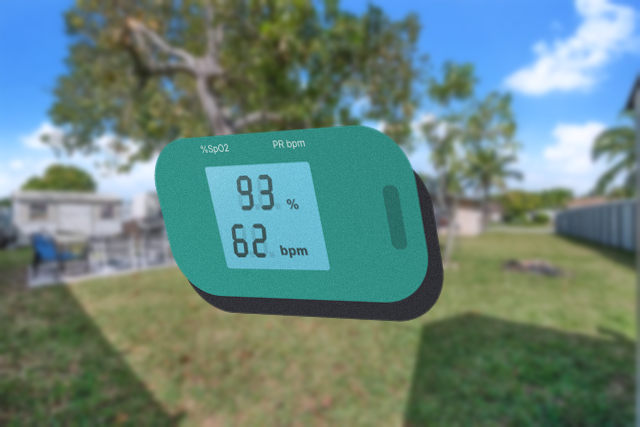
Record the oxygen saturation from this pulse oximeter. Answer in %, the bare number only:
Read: 93
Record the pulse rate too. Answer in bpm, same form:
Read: 62
